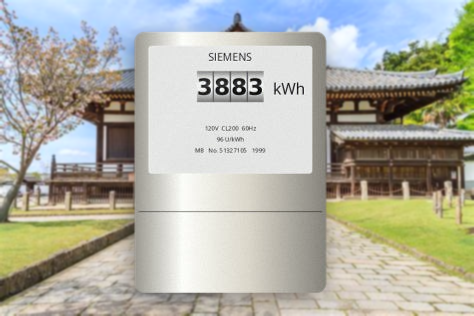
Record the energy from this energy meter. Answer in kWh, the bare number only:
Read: 3883
